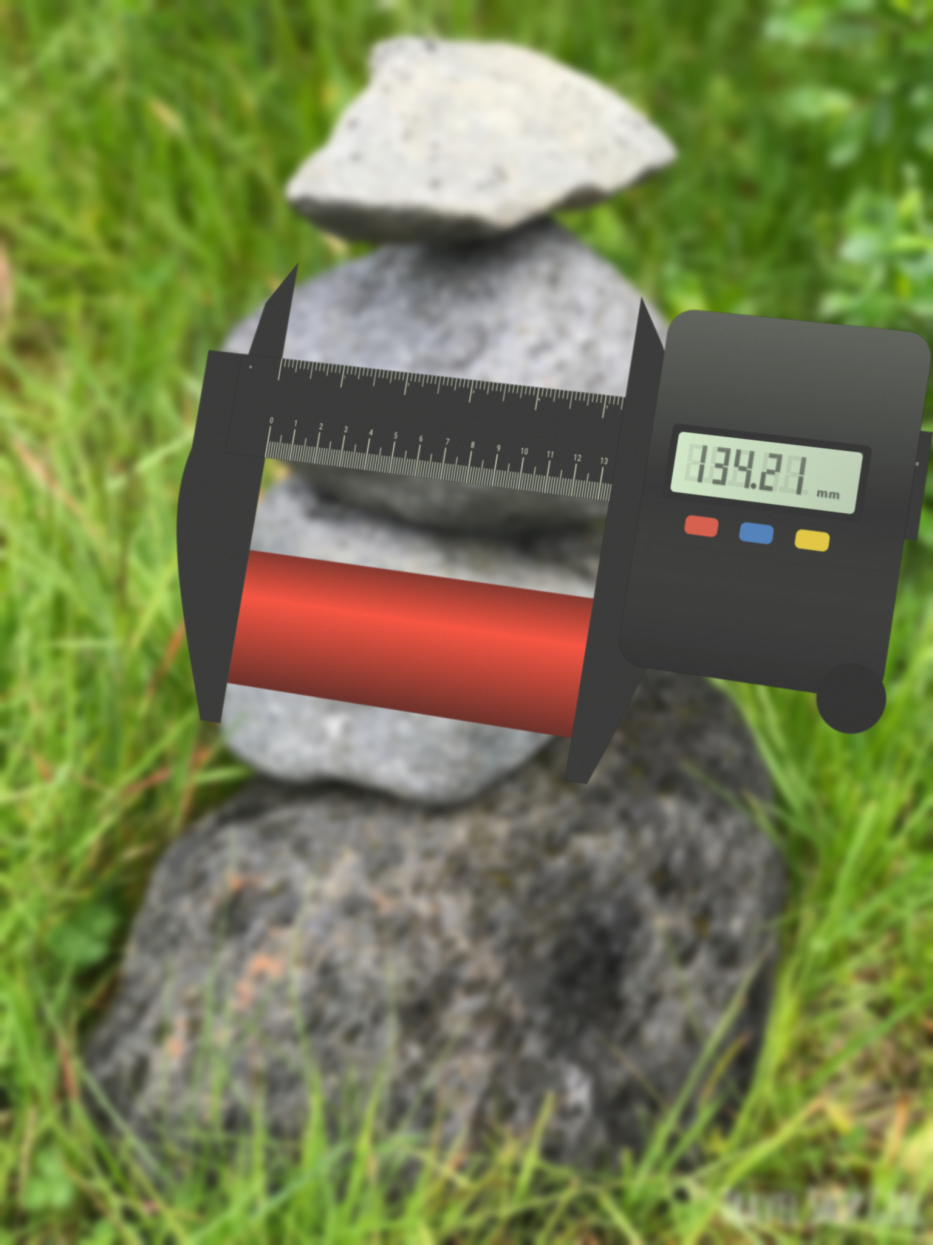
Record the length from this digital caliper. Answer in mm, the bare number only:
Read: 134.21
